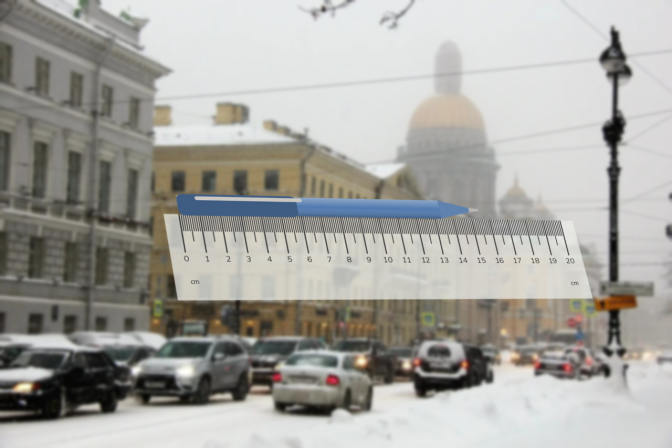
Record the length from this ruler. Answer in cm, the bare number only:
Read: 15.5
